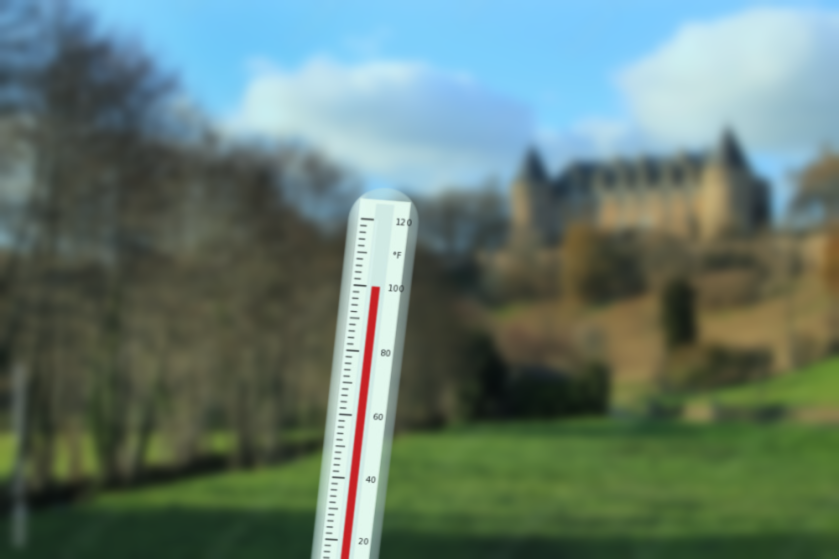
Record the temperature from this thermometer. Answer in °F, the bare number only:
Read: 100
